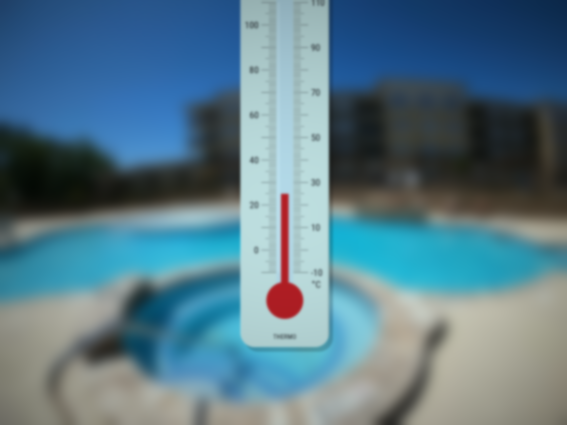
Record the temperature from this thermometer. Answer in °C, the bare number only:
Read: 25
